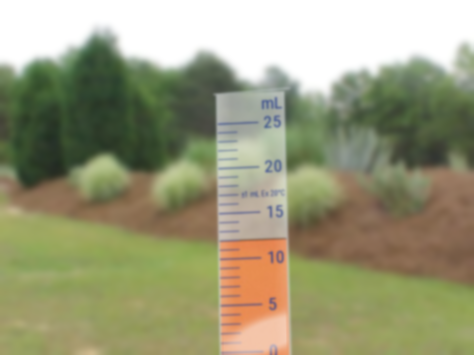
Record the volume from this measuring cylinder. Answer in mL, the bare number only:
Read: 12
